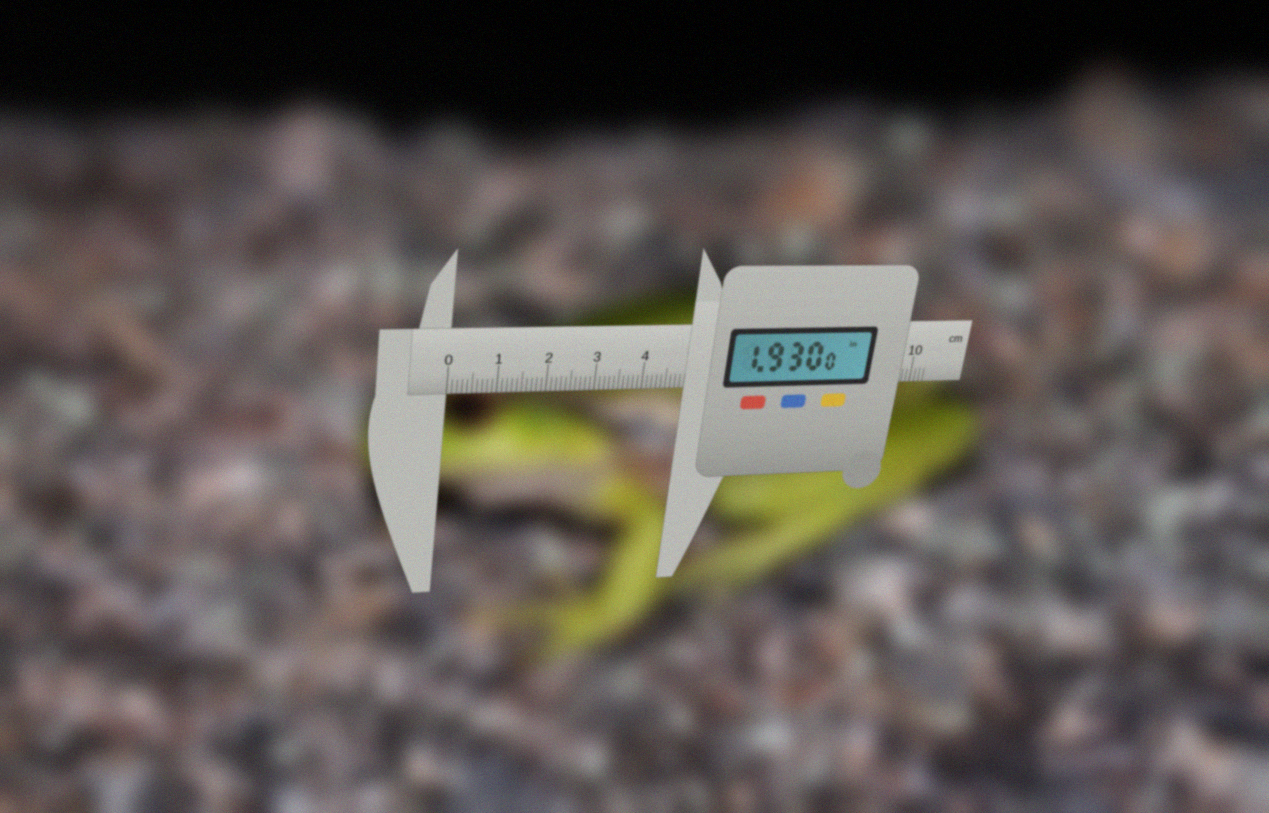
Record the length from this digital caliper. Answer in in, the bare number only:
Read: 1.9300
